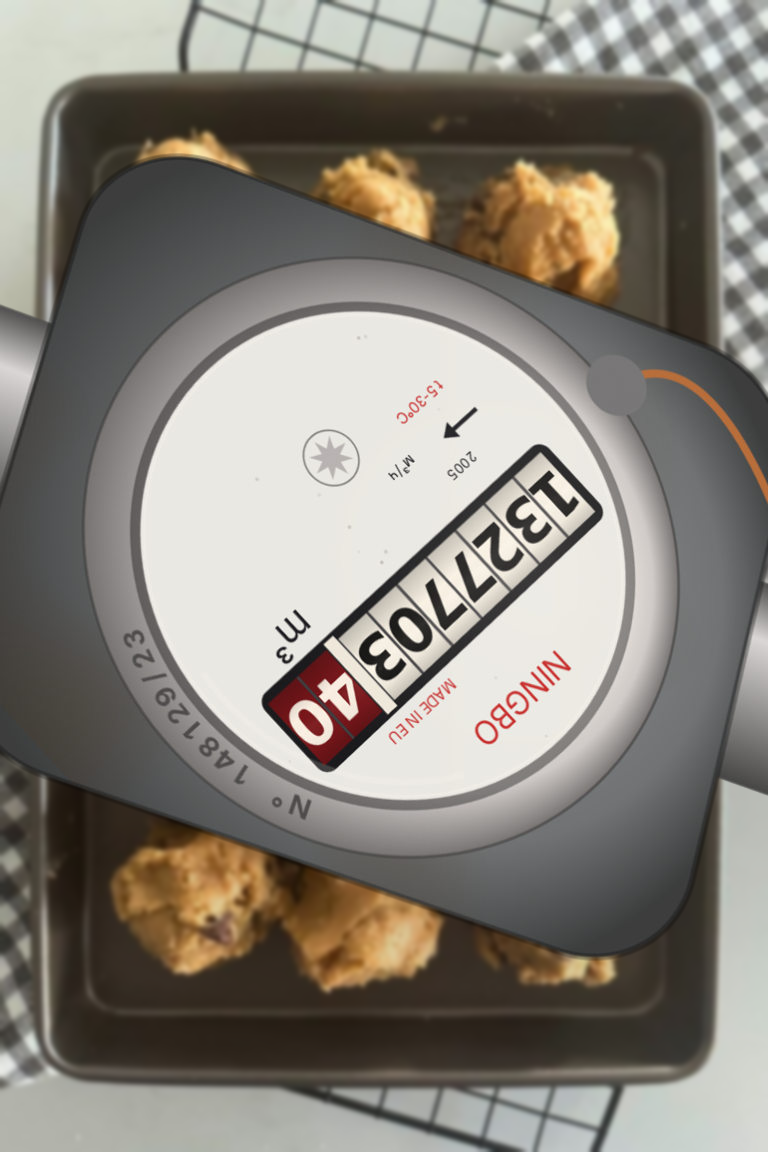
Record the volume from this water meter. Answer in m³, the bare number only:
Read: 1327703.40
